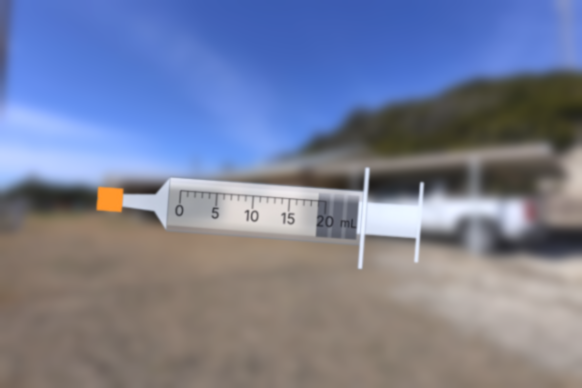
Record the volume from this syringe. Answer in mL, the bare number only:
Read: 19
